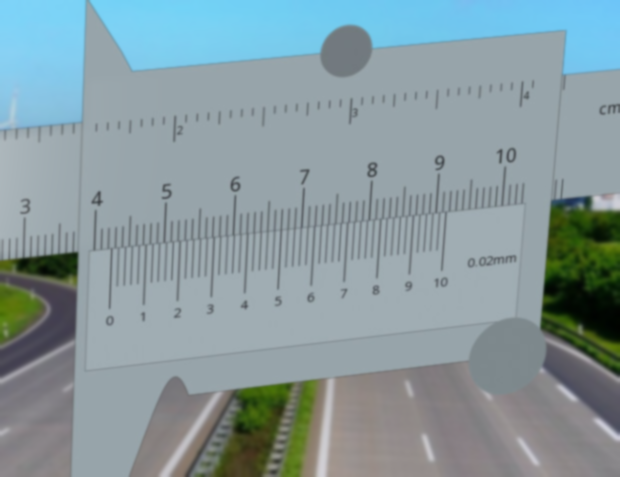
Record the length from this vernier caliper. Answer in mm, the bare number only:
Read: 42.5
